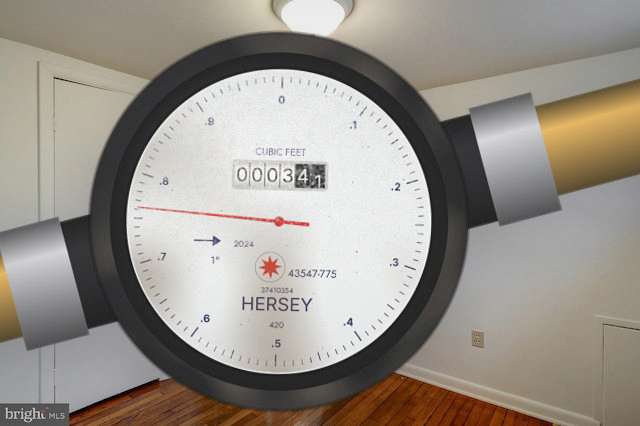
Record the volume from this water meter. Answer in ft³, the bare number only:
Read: 340.76
